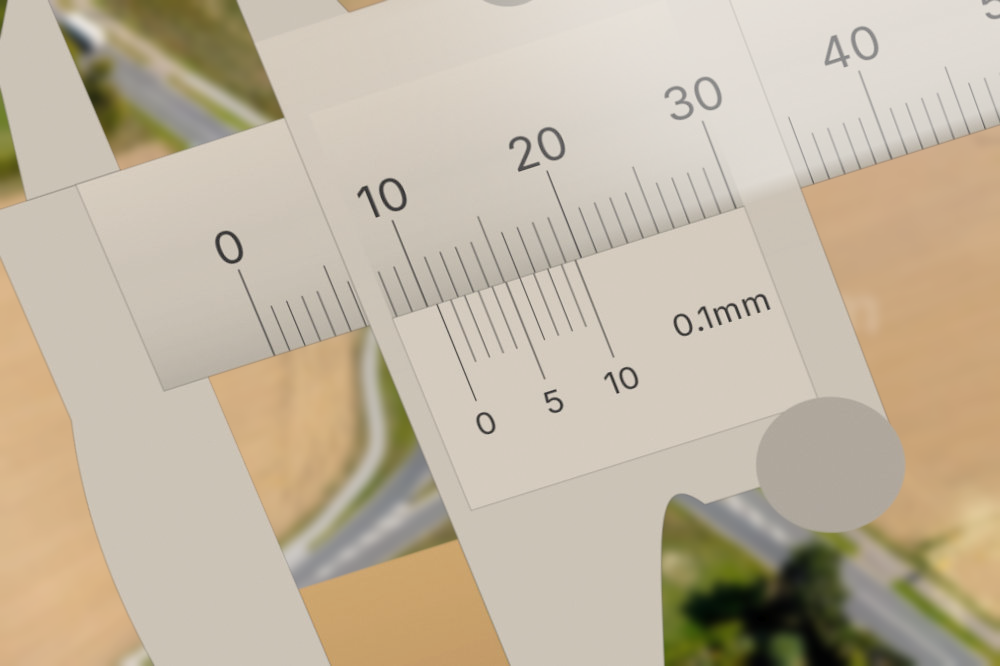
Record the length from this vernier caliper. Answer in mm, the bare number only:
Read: 10.6
